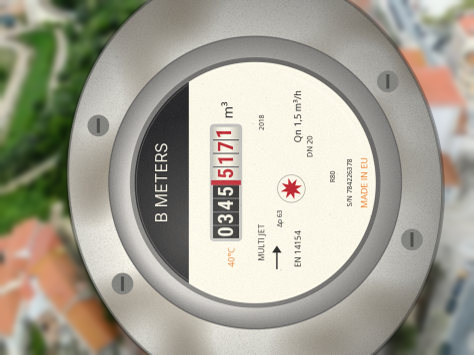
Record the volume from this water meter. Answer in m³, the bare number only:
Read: 345.5171
